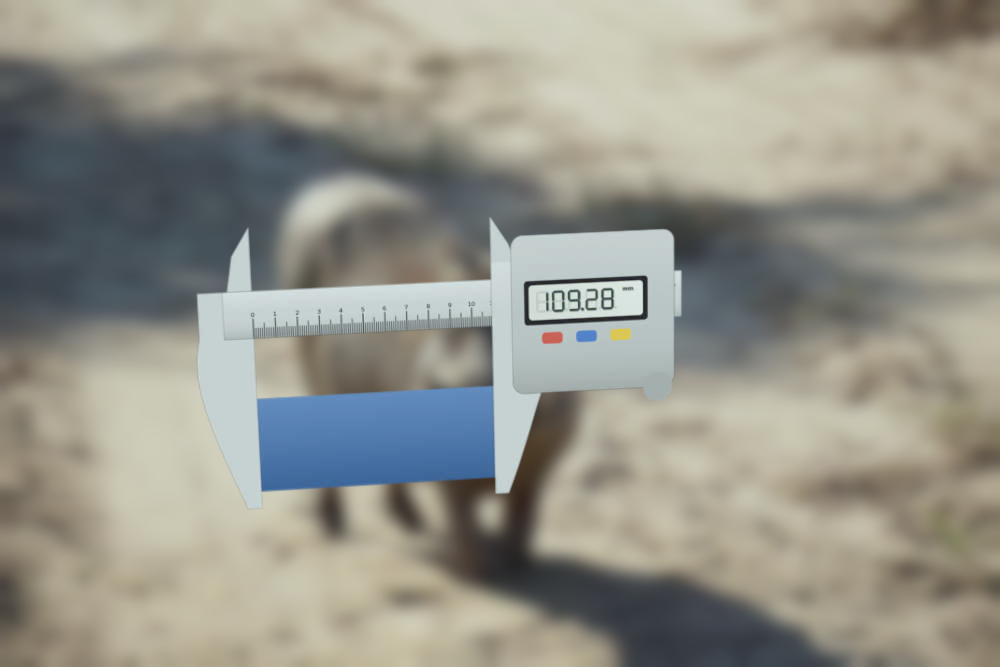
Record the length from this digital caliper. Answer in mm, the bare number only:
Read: 109.28
